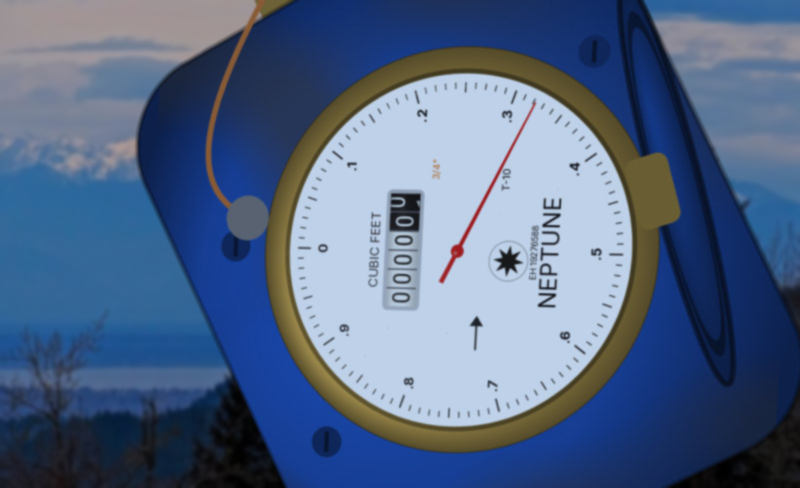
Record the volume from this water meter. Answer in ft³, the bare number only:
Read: 0.32
